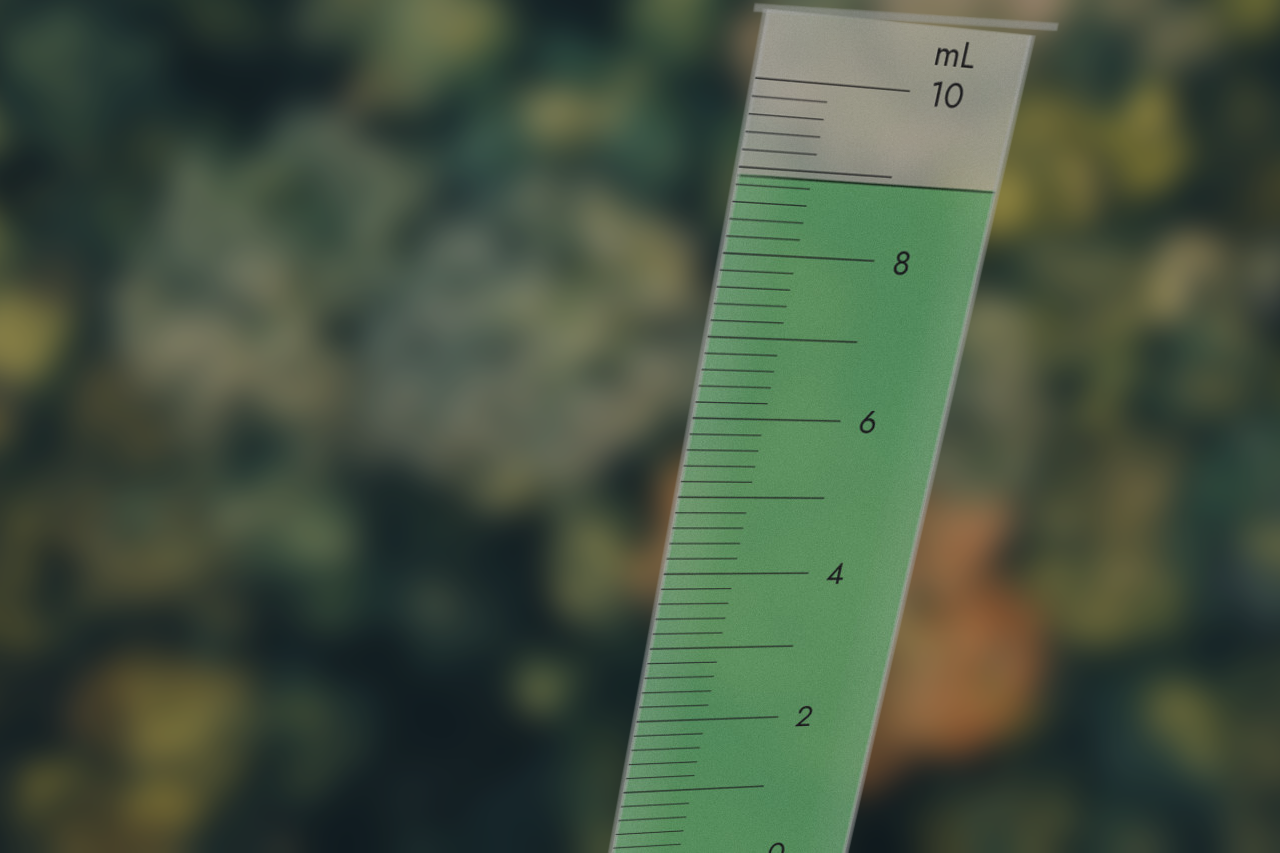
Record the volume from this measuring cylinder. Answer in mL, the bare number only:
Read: 8.9
